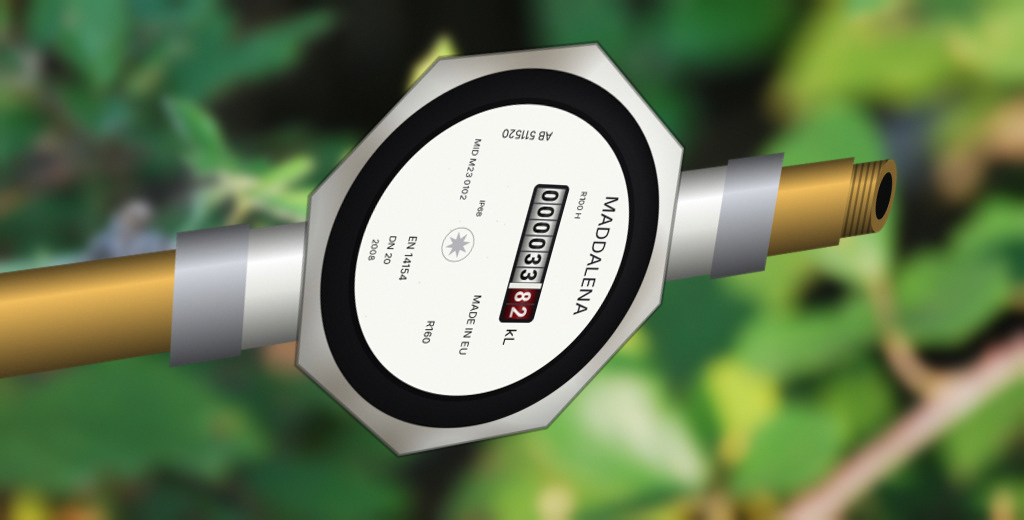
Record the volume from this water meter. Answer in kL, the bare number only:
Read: 33.82
